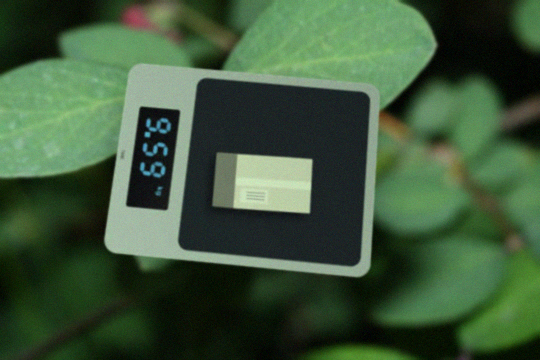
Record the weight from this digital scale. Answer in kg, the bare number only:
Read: 9.59
